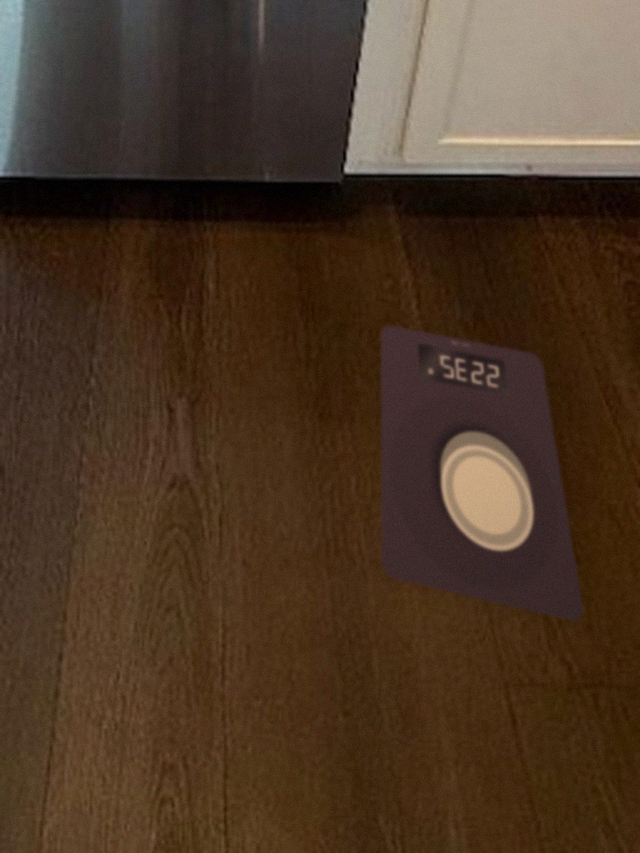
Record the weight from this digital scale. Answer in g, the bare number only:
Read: 2235
